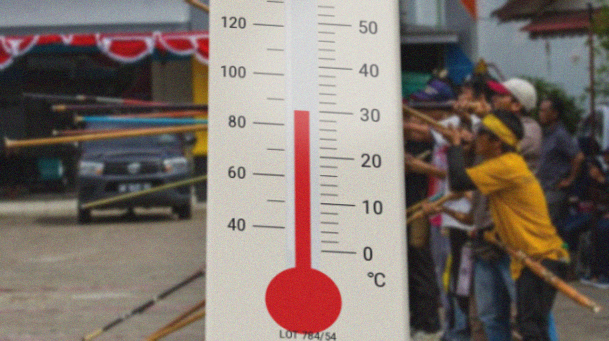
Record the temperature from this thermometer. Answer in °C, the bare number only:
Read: 30
